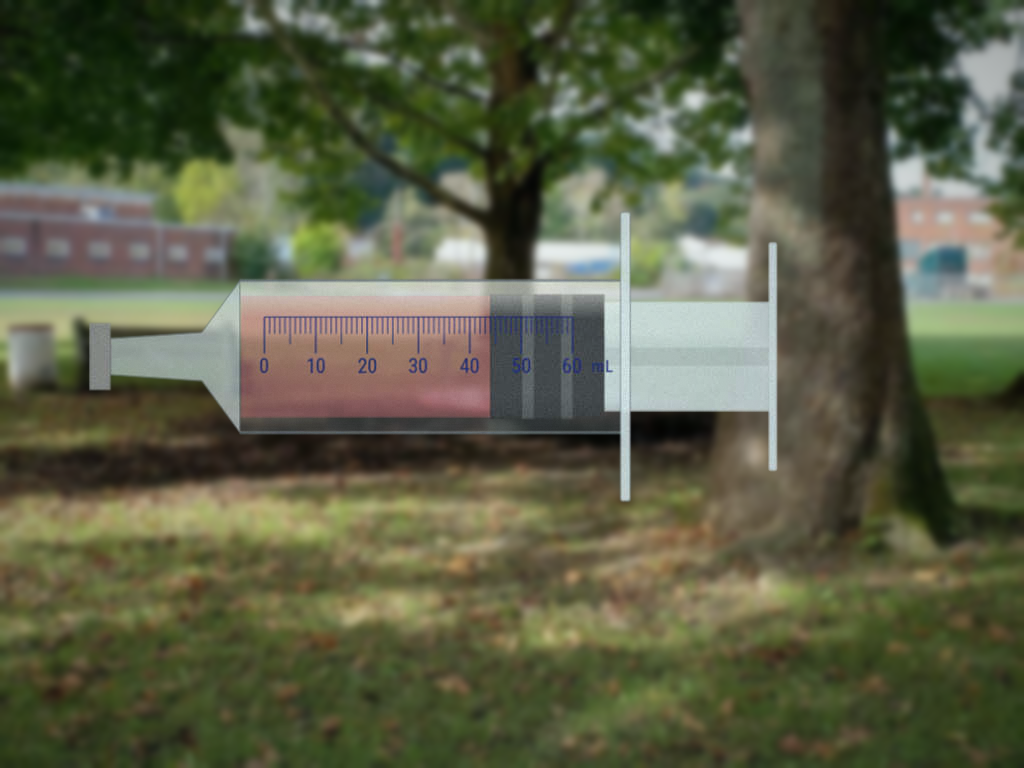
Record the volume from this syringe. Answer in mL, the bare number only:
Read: 44
